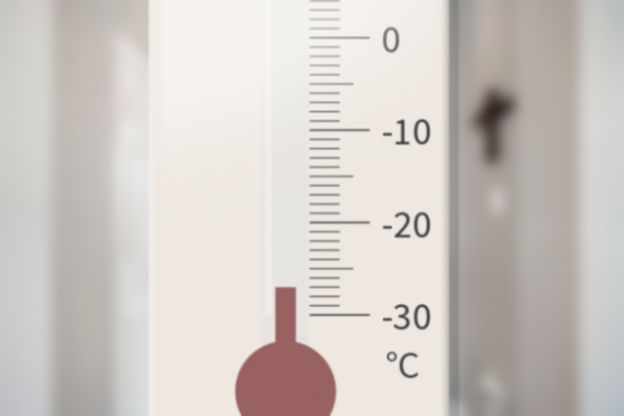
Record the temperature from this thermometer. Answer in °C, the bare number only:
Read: -27
